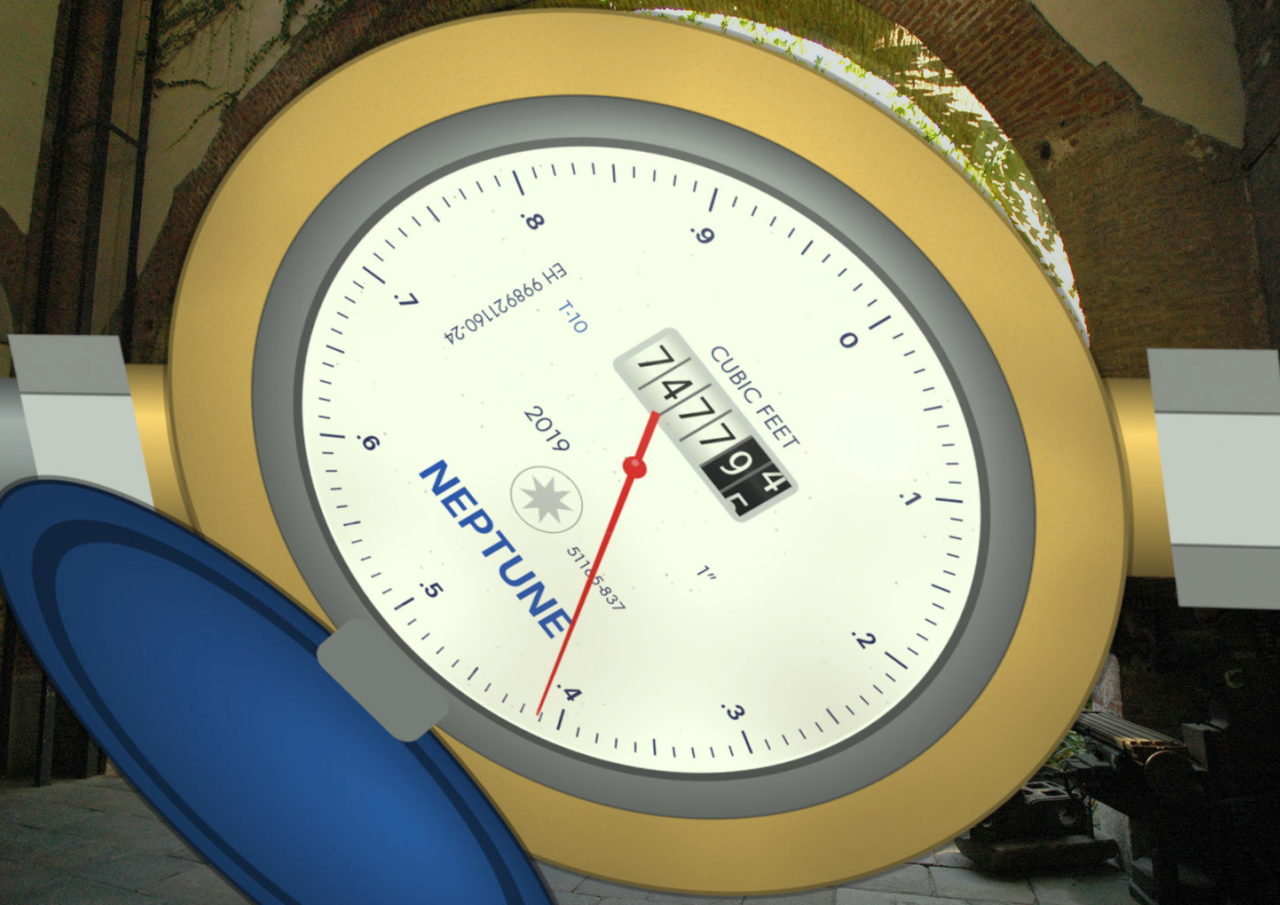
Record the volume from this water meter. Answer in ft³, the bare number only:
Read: 747794.41
